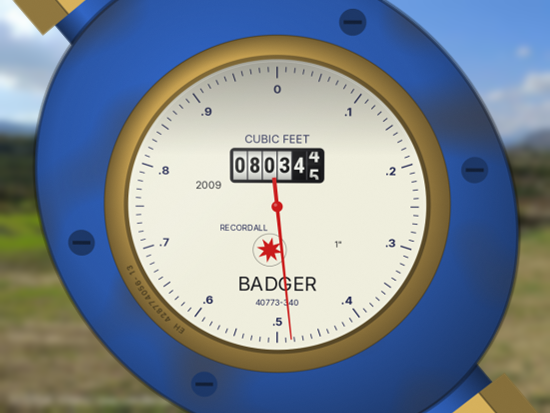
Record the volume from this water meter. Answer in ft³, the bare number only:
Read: 80344.48
